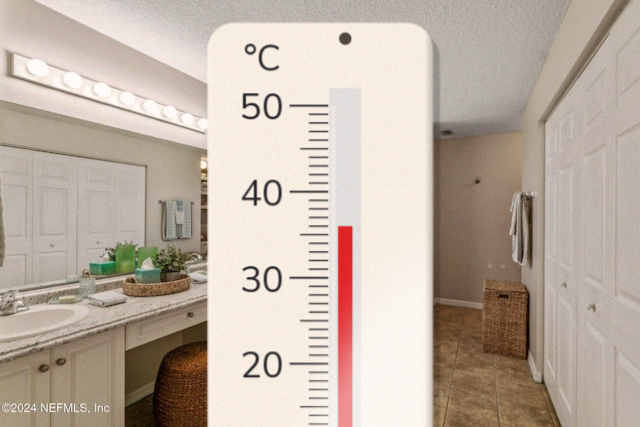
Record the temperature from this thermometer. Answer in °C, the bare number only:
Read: 36
